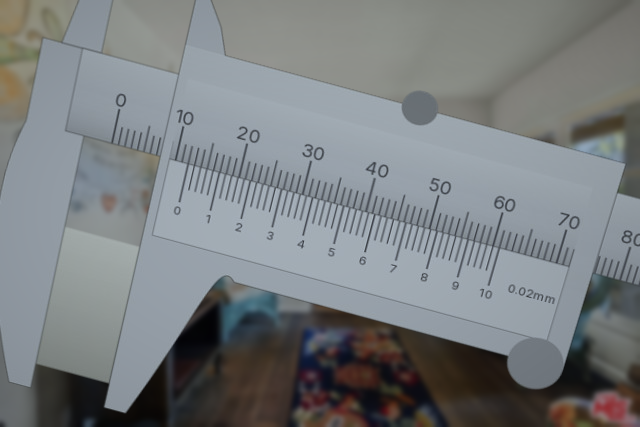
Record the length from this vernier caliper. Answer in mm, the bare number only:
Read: 12.0
